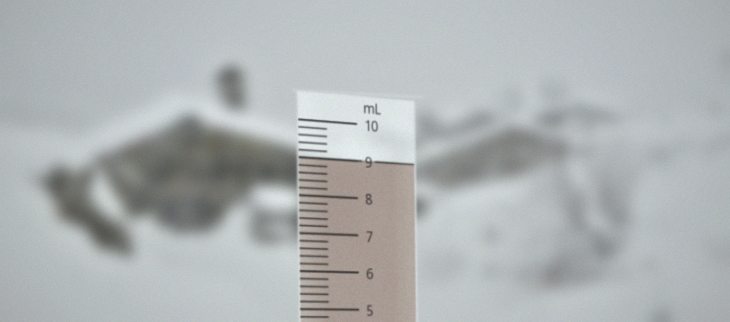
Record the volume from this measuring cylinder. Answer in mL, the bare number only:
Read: 9
